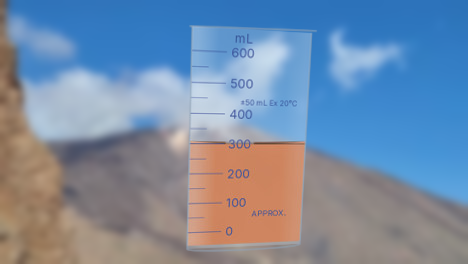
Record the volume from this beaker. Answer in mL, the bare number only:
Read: 300
